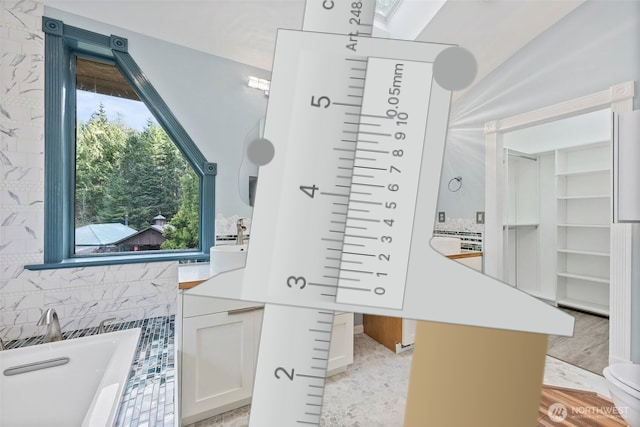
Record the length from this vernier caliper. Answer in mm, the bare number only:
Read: 30.0
